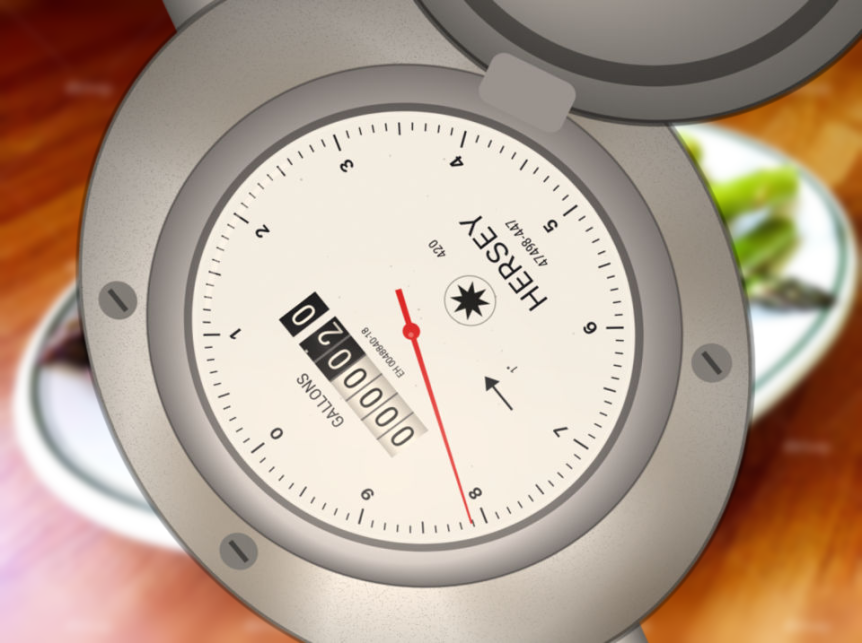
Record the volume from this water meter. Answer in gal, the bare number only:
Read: 18.1
